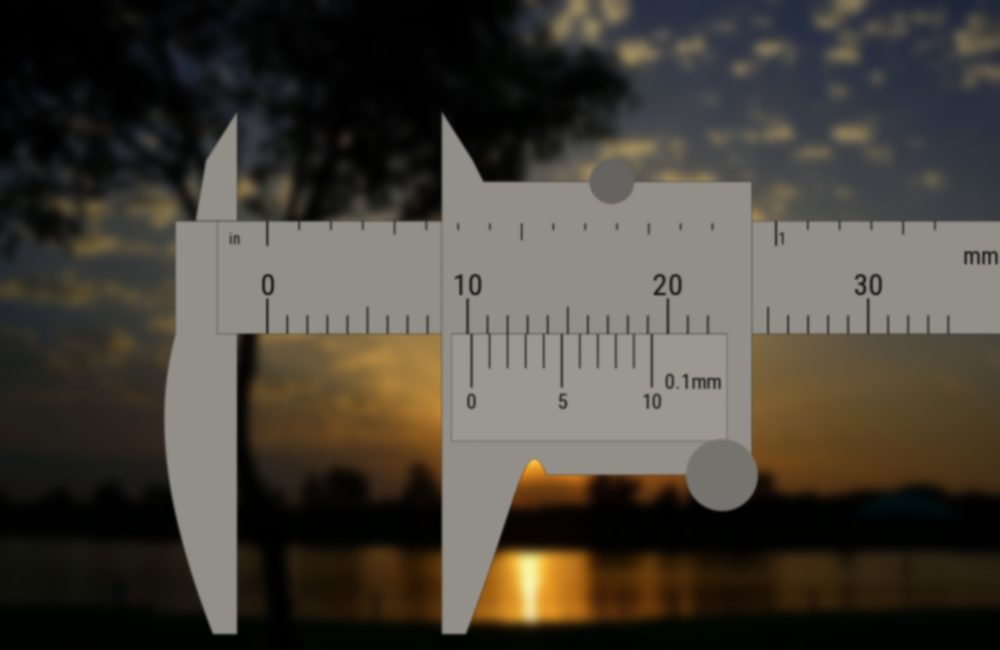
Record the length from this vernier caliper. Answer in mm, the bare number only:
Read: 10.2
